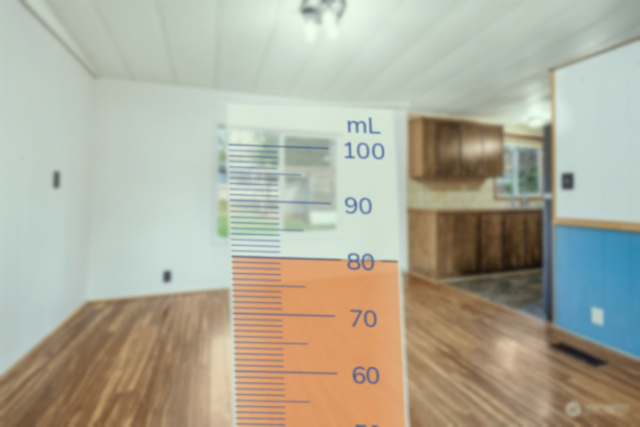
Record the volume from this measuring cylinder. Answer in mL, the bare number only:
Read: 80
